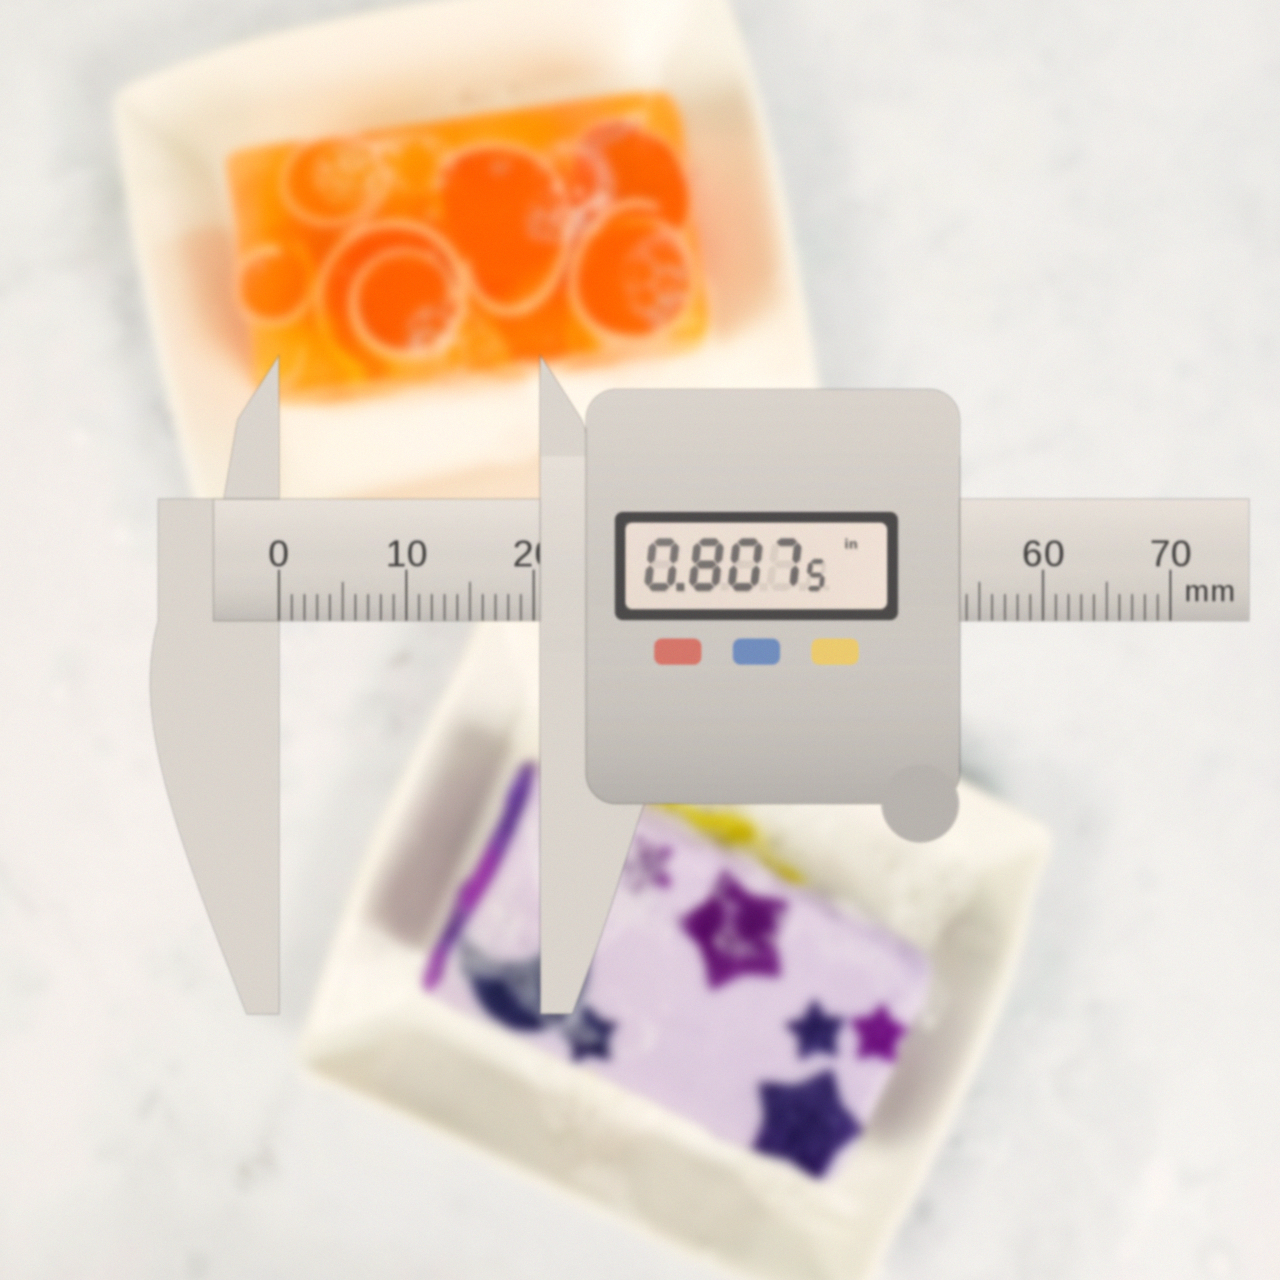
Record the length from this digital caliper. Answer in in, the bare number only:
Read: 0.8075
